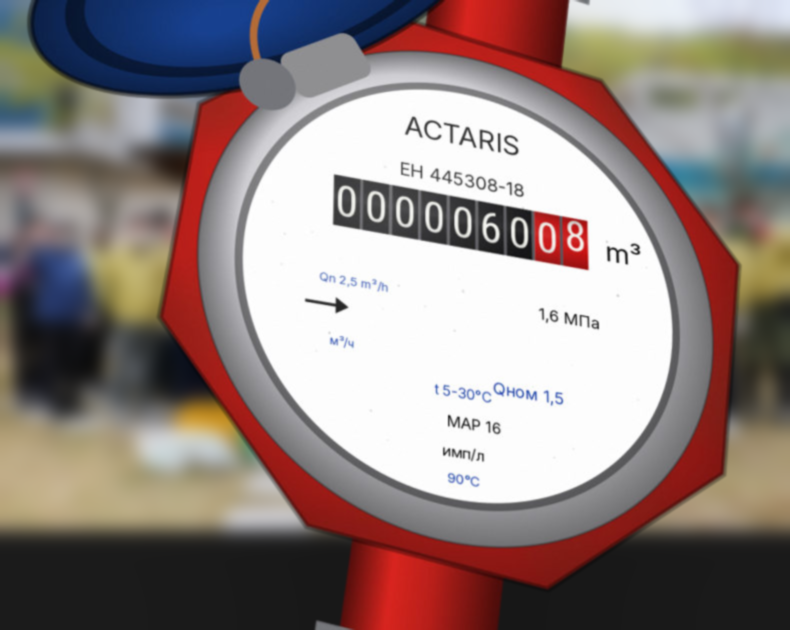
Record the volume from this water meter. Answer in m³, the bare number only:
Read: 60.08
